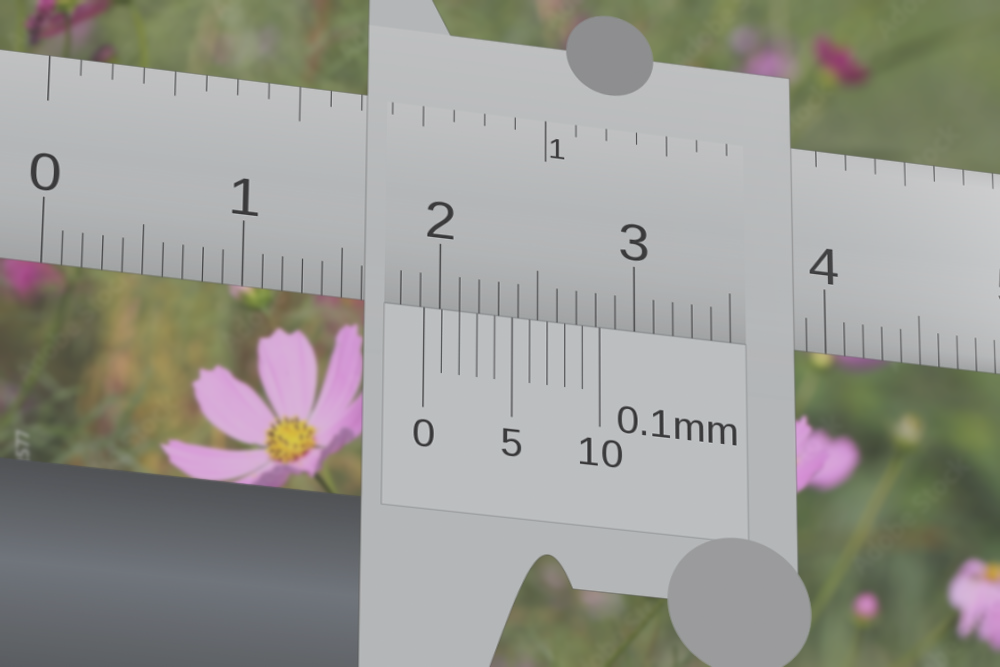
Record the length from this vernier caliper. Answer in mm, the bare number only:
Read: 19.2
